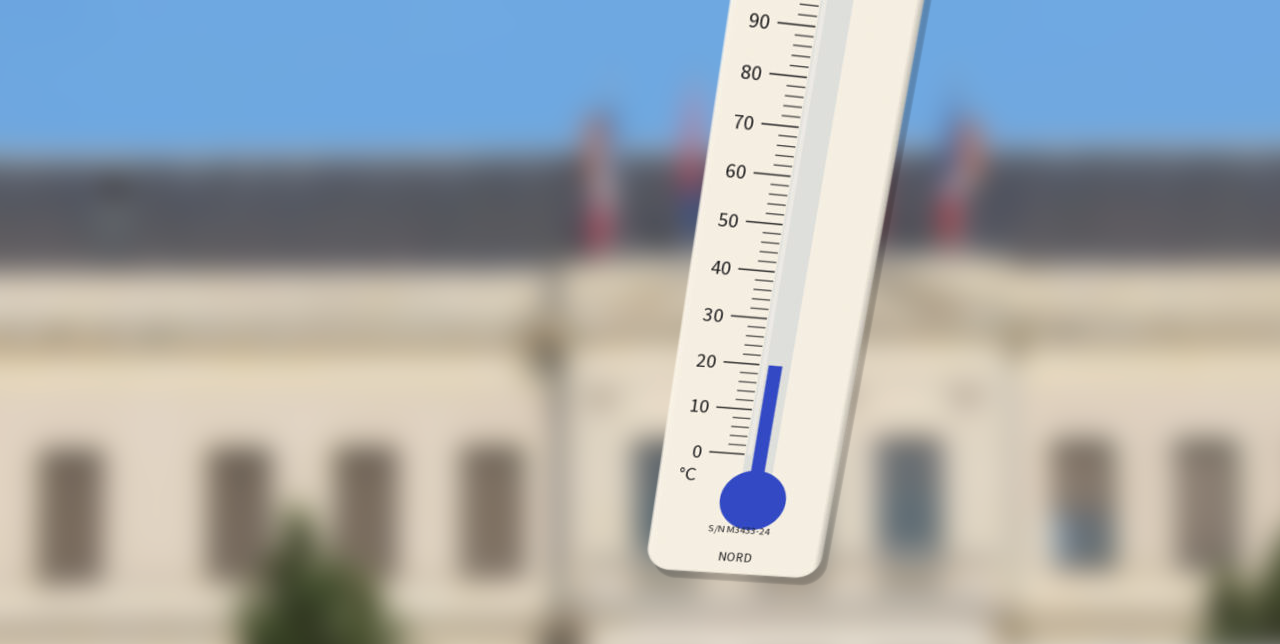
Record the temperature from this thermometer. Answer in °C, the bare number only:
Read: 20
